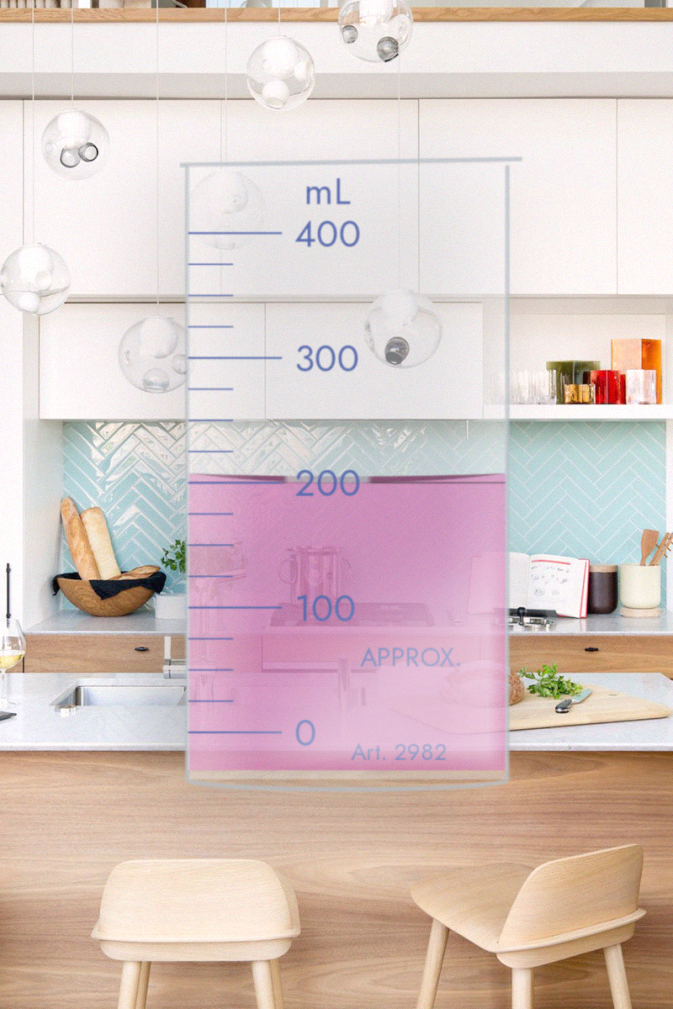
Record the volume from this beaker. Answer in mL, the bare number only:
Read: 200
